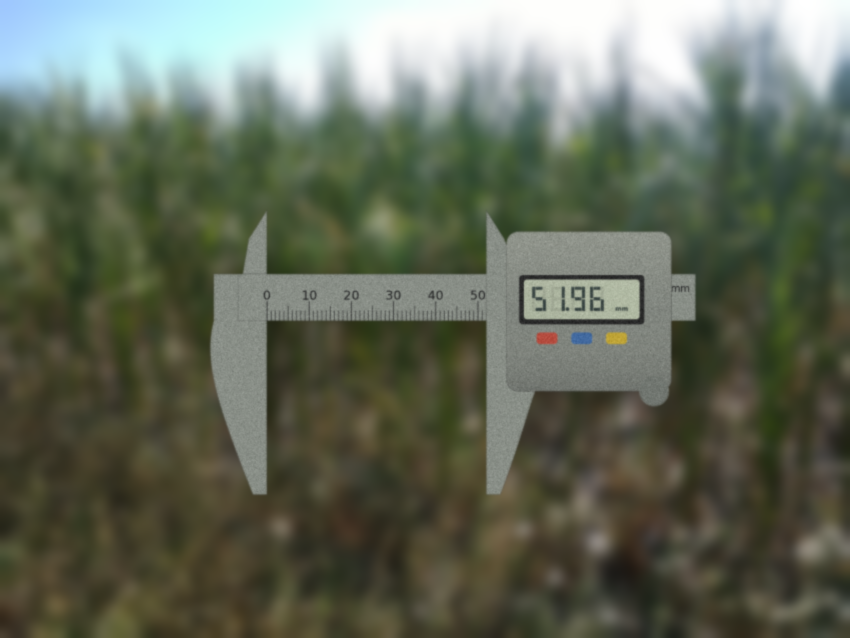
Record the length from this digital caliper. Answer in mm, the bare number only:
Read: 51.96
